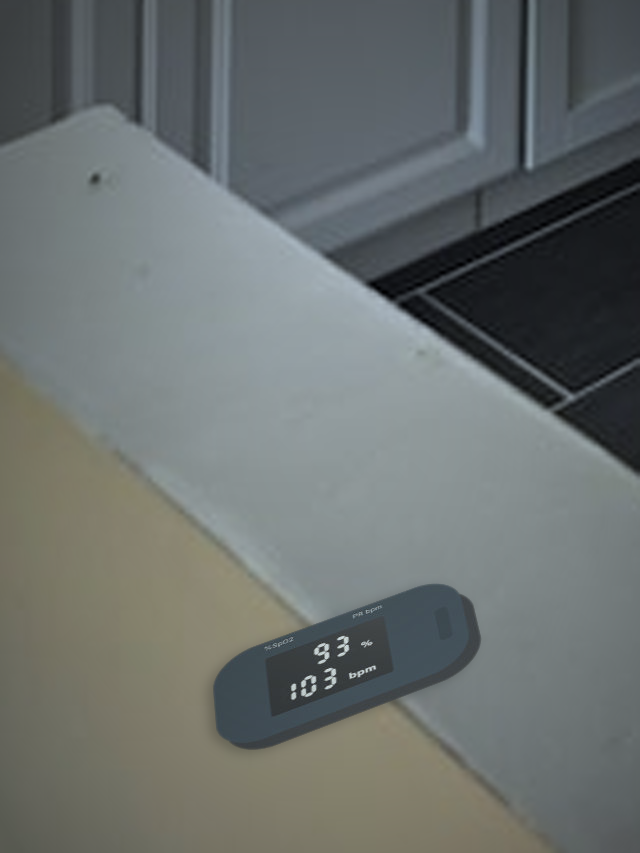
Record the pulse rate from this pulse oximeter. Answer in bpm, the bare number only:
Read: 103
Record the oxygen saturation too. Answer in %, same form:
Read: 93
